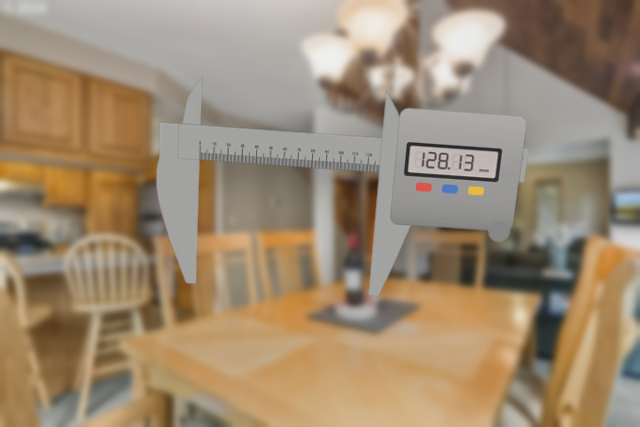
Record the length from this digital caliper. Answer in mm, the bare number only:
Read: 128.13
